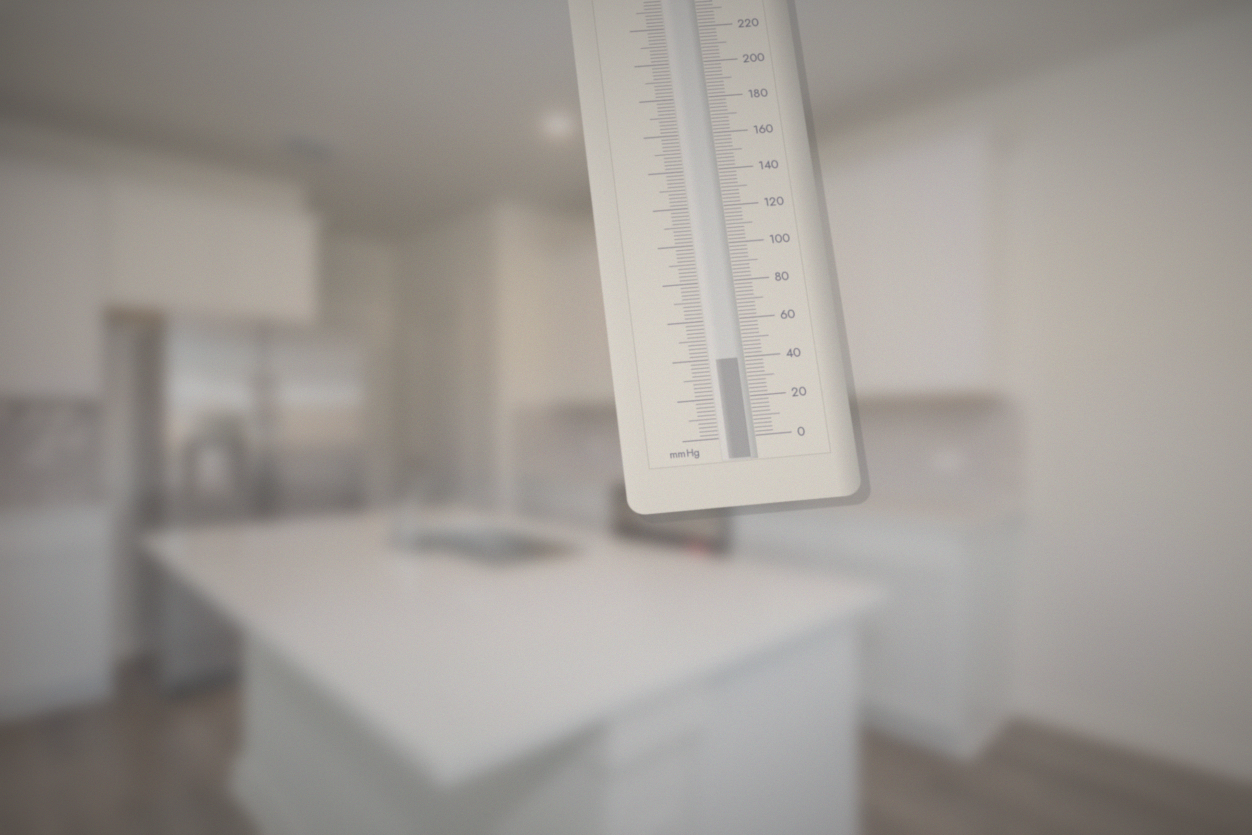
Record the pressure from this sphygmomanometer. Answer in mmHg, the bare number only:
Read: 40
